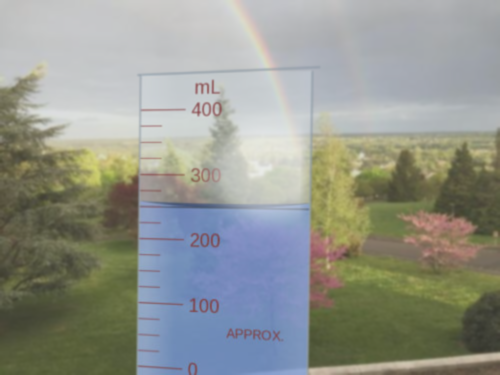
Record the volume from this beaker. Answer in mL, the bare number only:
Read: 250
